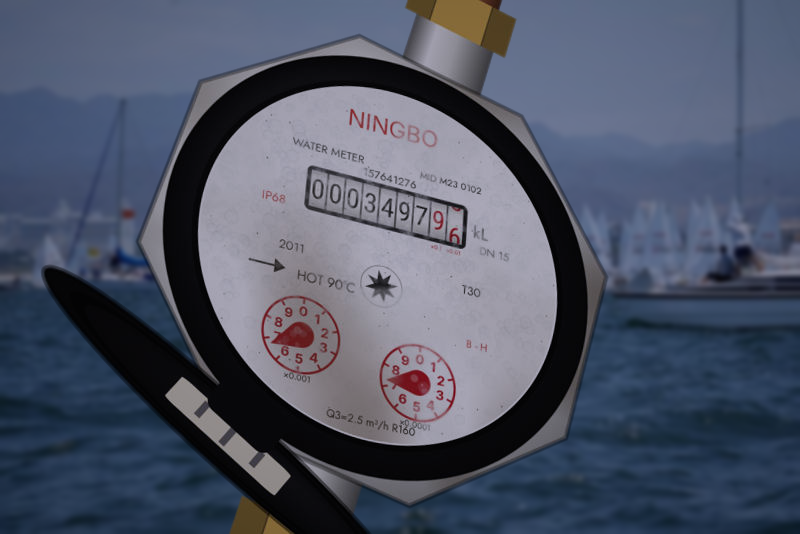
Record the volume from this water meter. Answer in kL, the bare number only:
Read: 3497.9567
